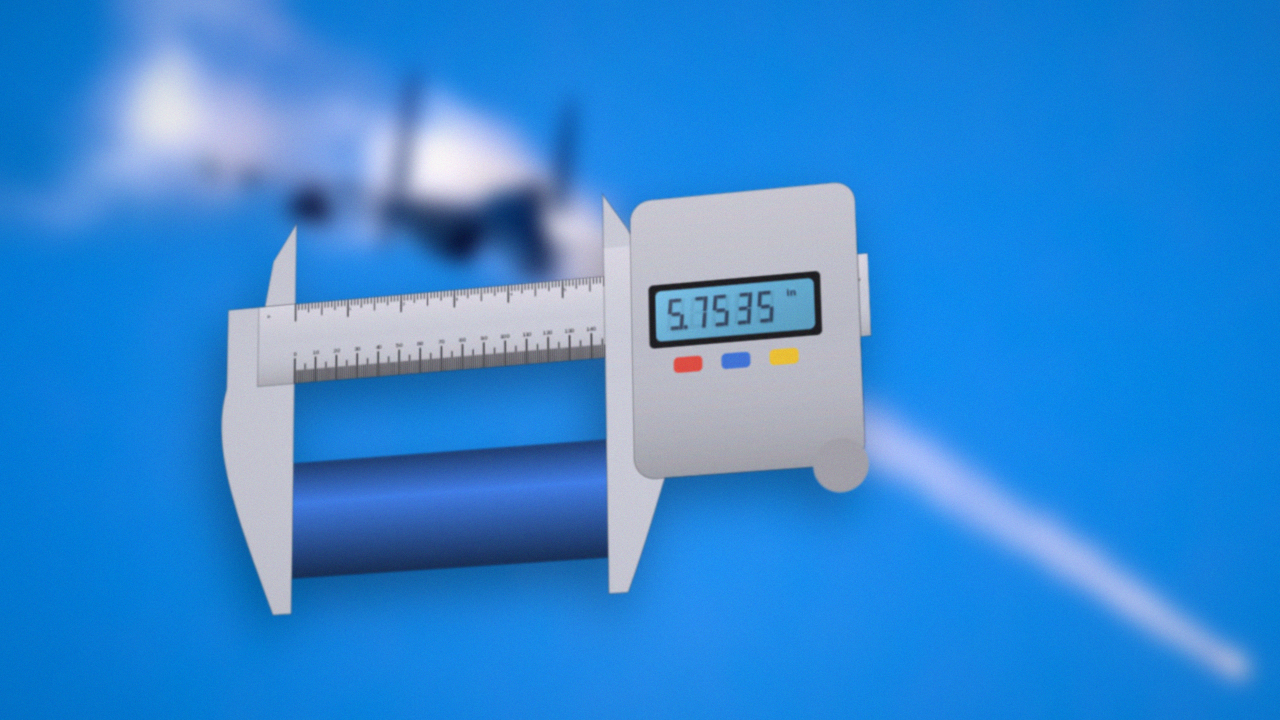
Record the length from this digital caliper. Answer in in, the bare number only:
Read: 5.7535
